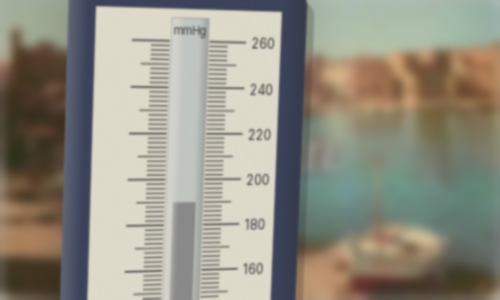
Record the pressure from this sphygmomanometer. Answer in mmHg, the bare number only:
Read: 190
